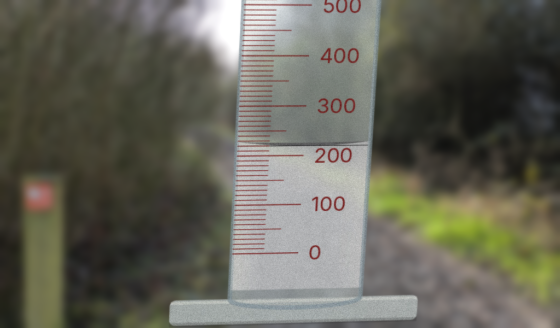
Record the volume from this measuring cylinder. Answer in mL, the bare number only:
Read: 220
